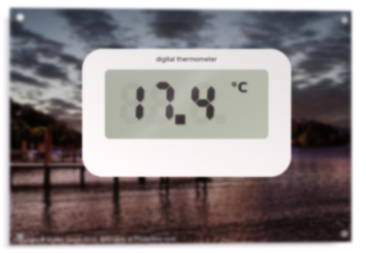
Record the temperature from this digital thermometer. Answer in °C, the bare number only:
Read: 17.4
